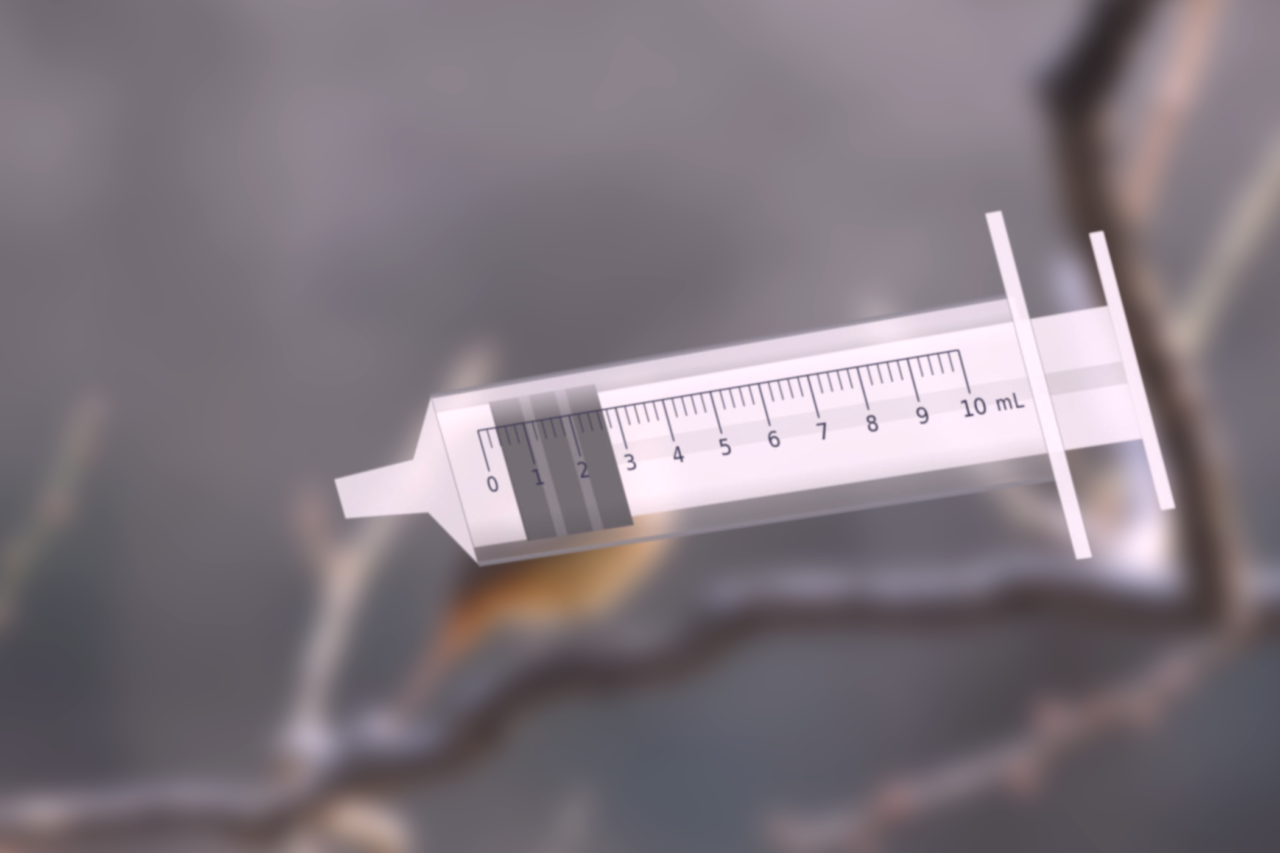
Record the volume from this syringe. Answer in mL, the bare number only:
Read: 0.4
